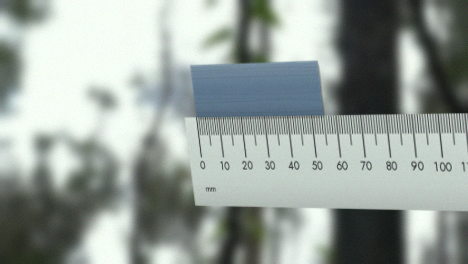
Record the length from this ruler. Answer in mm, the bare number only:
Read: 55
